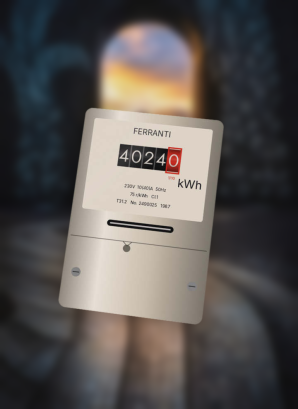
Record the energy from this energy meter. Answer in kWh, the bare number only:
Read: 4024.0
